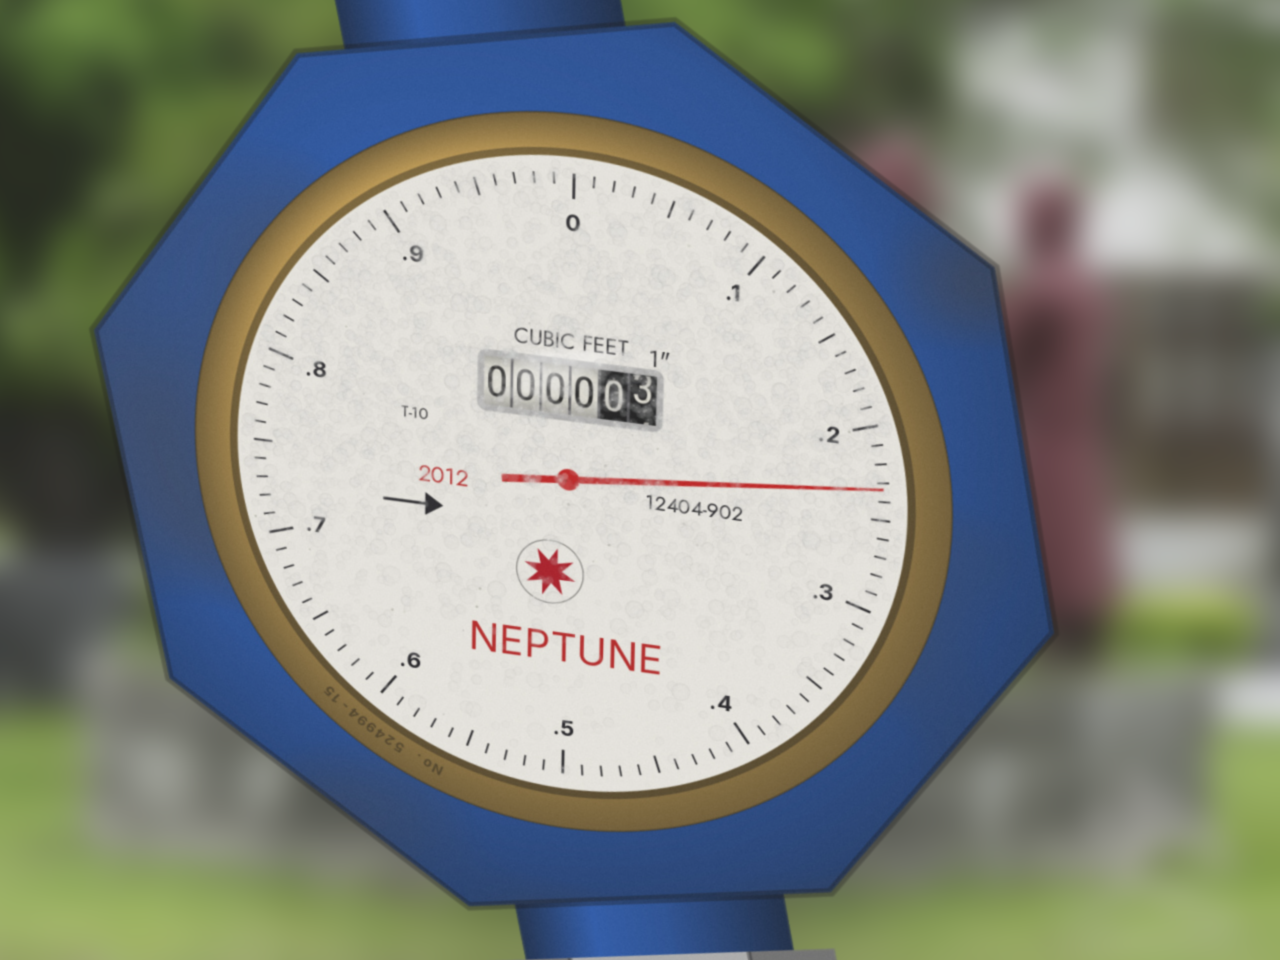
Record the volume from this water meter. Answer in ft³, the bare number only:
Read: 3.23
